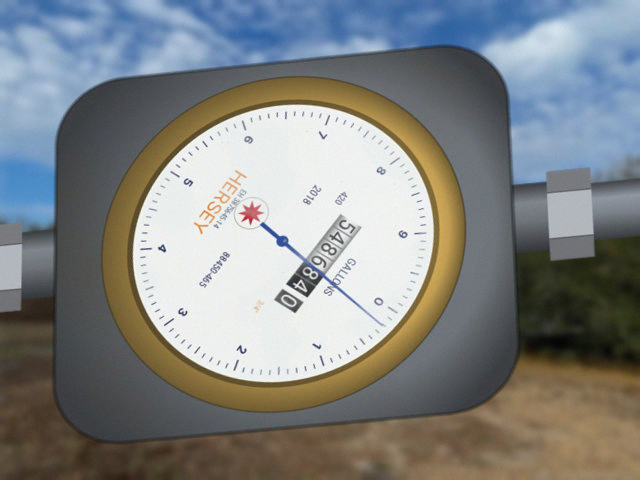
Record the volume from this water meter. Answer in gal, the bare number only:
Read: 5486840.2
